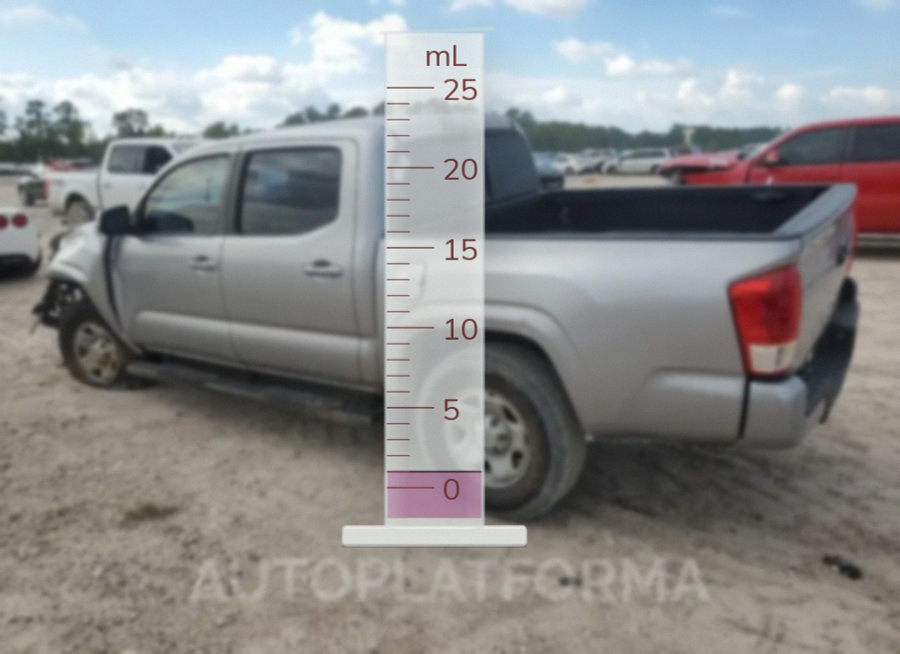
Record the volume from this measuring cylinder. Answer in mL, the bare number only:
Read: 1
